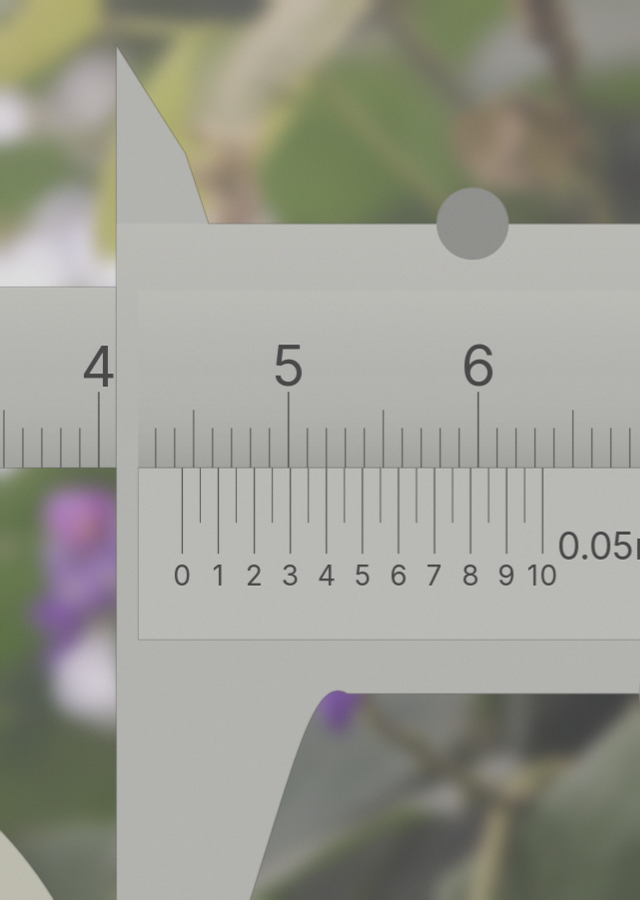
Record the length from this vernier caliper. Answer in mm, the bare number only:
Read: 44.4
